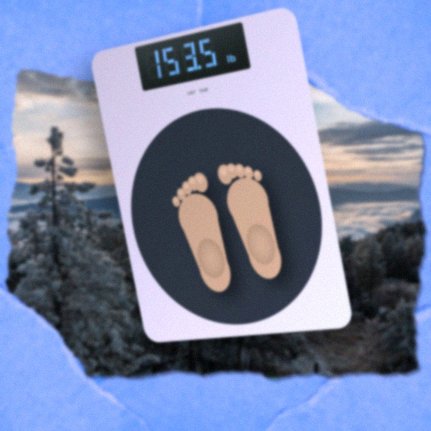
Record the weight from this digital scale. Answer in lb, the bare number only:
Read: 153.5
